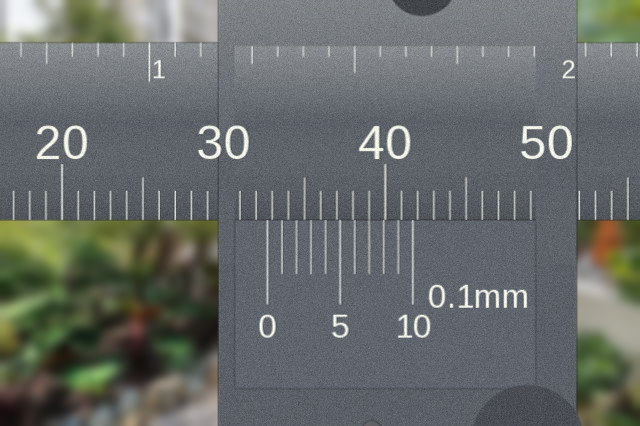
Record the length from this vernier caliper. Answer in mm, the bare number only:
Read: 32.7
